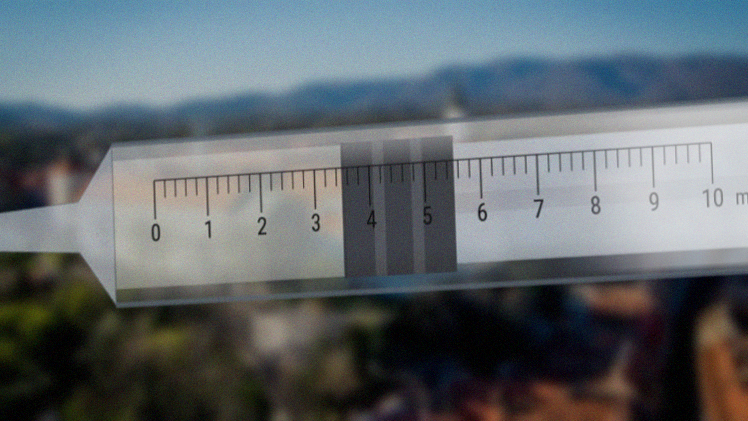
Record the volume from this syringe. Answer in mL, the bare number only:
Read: 3.5
